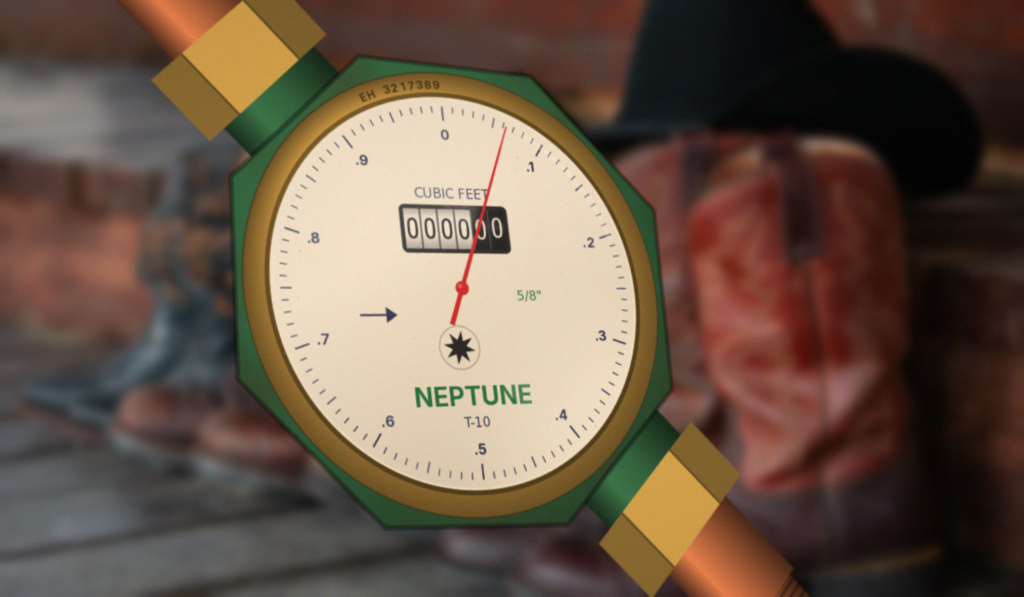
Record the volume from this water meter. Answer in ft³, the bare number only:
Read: 0.06
